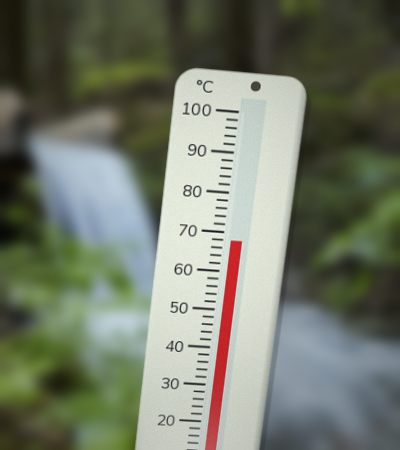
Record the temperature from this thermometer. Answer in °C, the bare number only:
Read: 68
